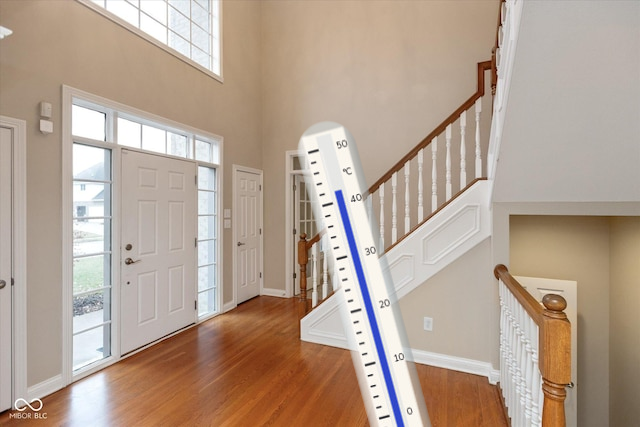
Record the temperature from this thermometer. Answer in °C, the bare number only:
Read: 42
